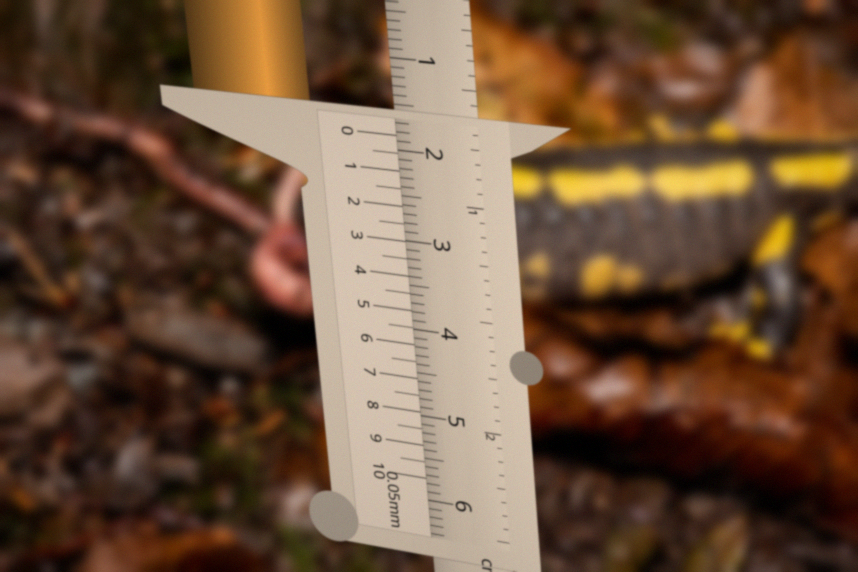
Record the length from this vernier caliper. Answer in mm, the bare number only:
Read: 18.4
